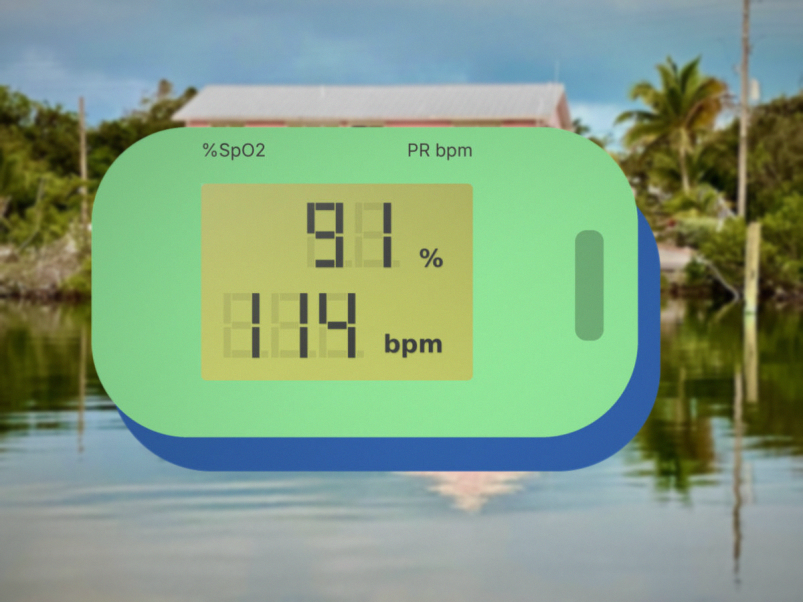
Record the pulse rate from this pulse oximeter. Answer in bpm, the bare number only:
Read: 114
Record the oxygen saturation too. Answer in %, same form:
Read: 91
